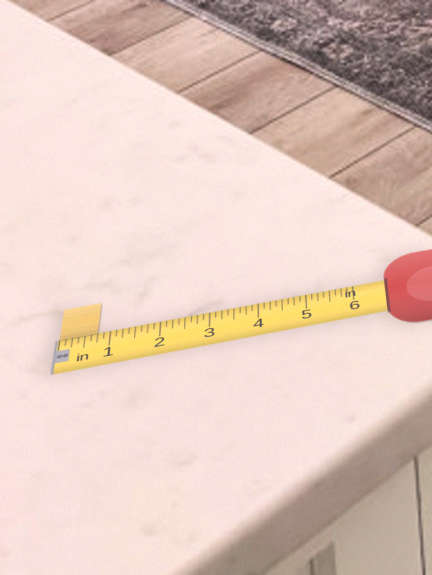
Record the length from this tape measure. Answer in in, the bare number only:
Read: 0.75
